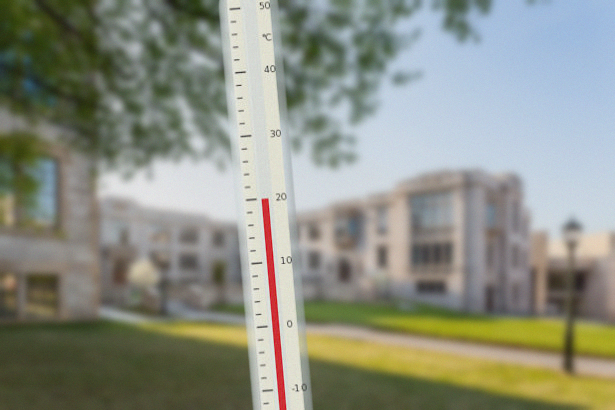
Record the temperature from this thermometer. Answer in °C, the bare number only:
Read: 20
